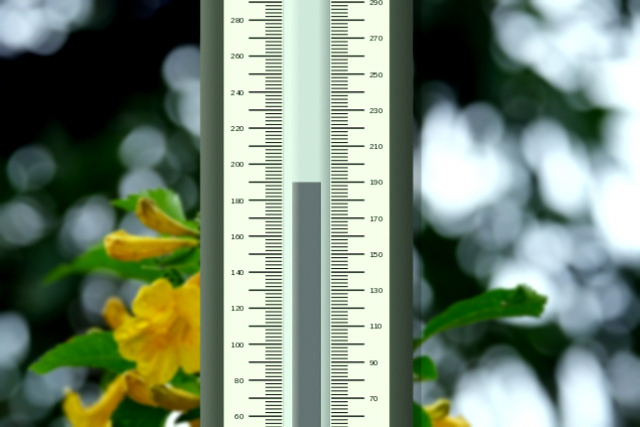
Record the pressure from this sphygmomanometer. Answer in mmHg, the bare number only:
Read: 190
